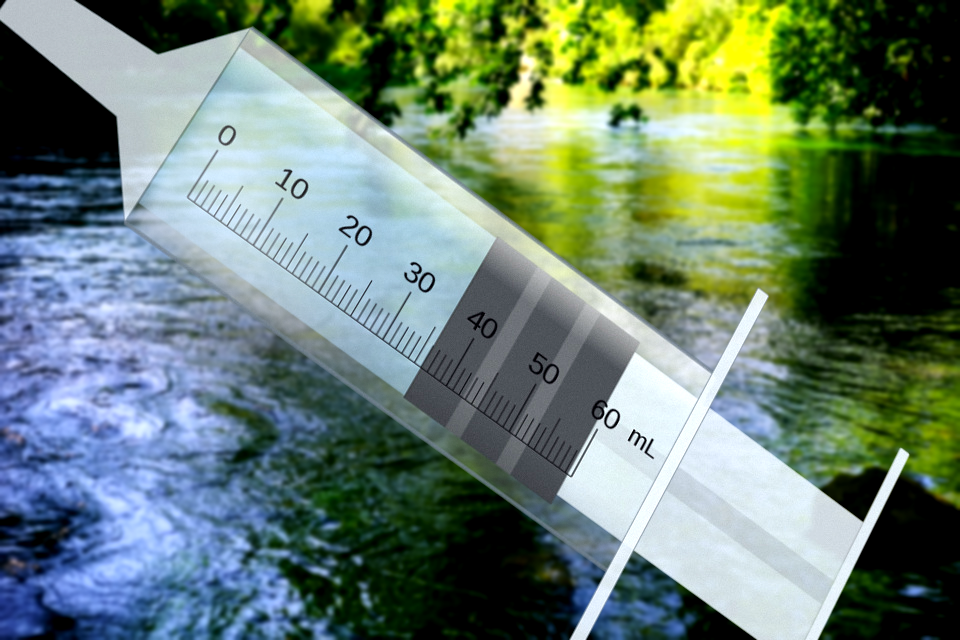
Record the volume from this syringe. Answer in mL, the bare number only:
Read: 36
